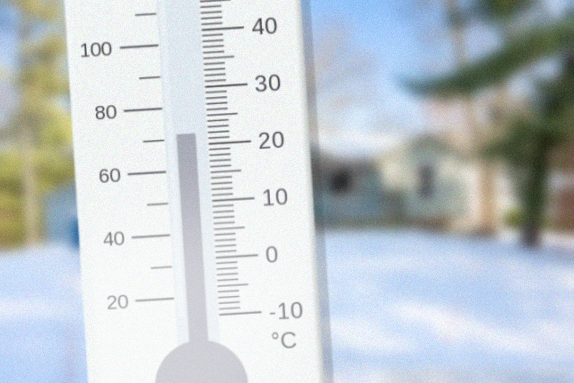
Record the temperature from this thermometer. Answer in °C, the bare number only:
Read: 22
